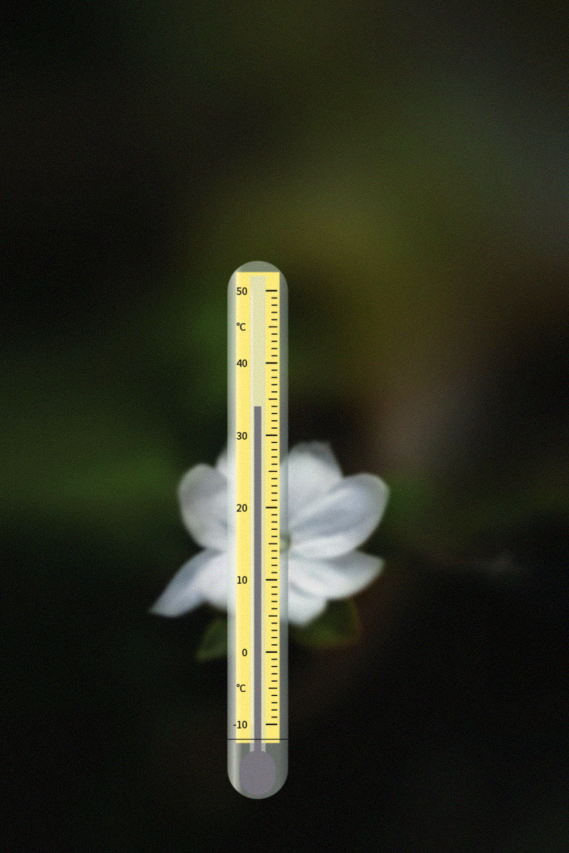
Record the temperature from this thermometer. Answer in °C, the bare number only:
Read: 34
